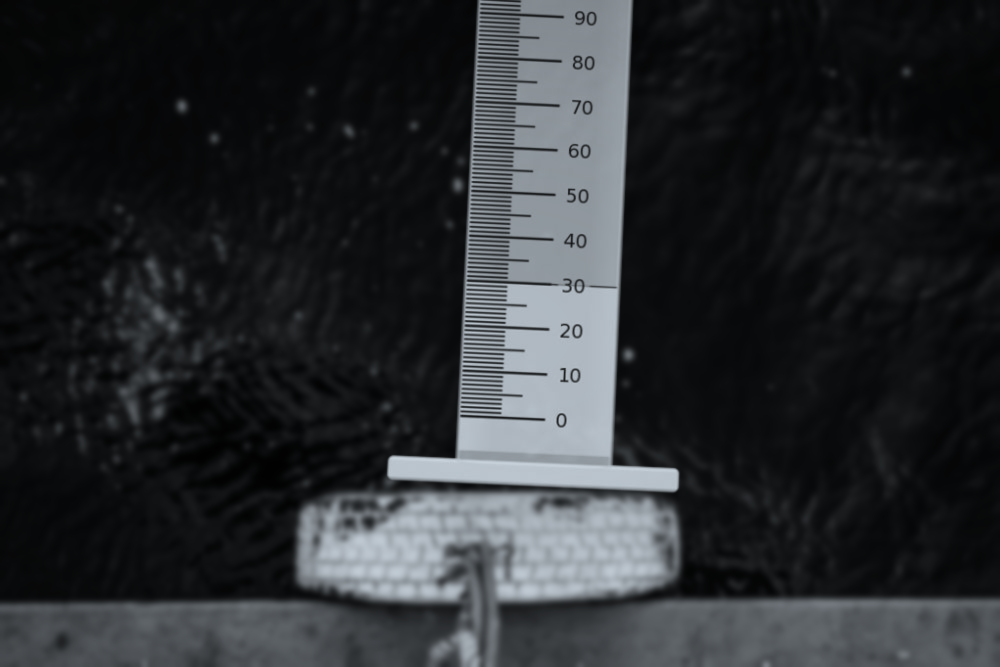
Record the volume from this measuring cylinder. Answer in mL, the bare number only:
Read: 30
